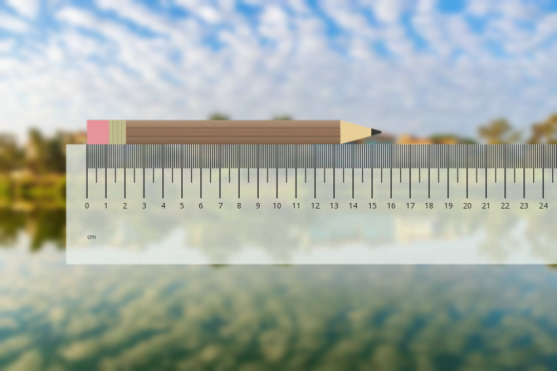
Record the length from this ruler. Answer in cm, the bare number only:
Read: 15.5
